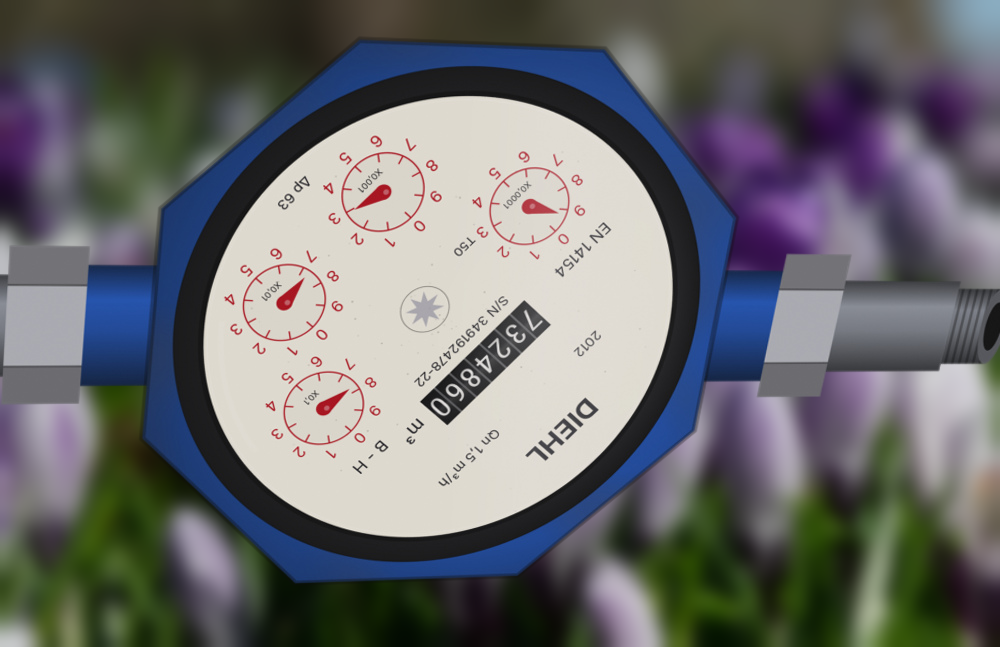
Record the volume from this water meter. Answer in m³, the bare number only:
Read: 7324860.7729
